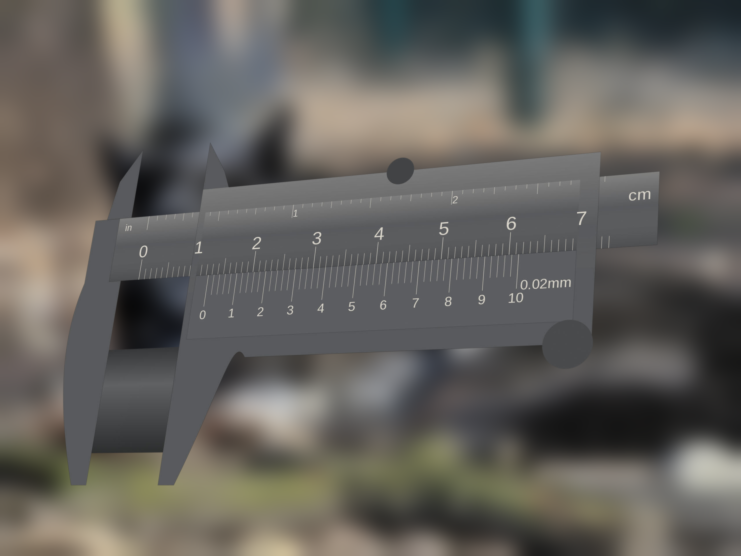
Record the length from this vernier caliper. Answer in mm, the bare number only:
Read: 12.4
